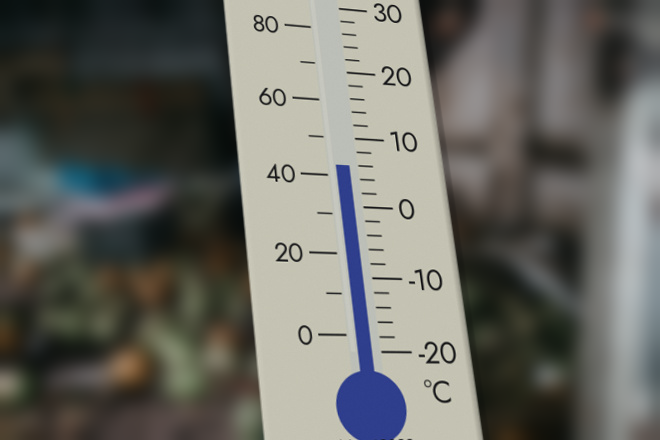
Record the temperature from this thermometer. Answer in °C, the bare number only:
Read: 6
